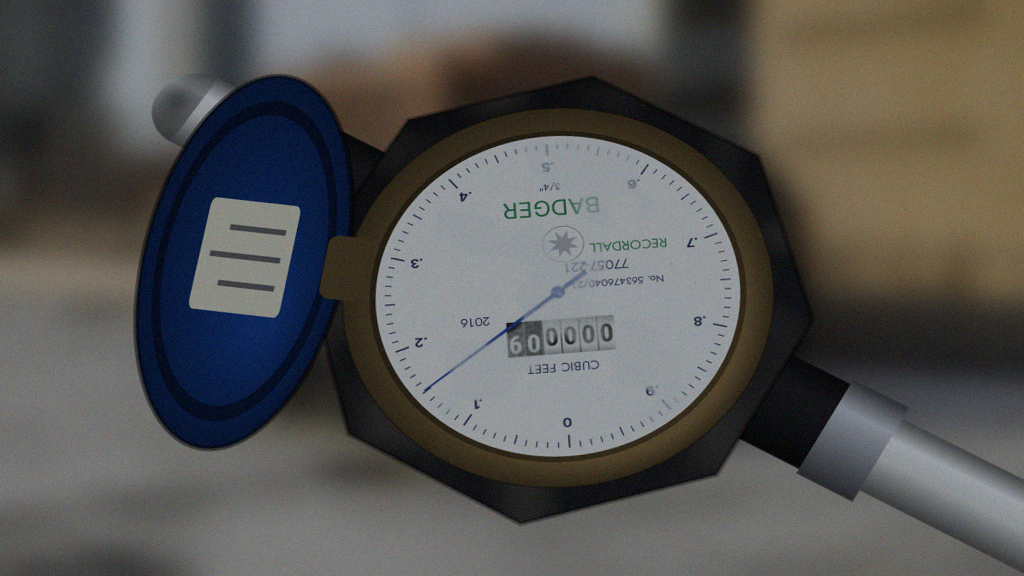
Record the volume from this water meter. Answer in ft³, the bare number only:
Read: 9.15
